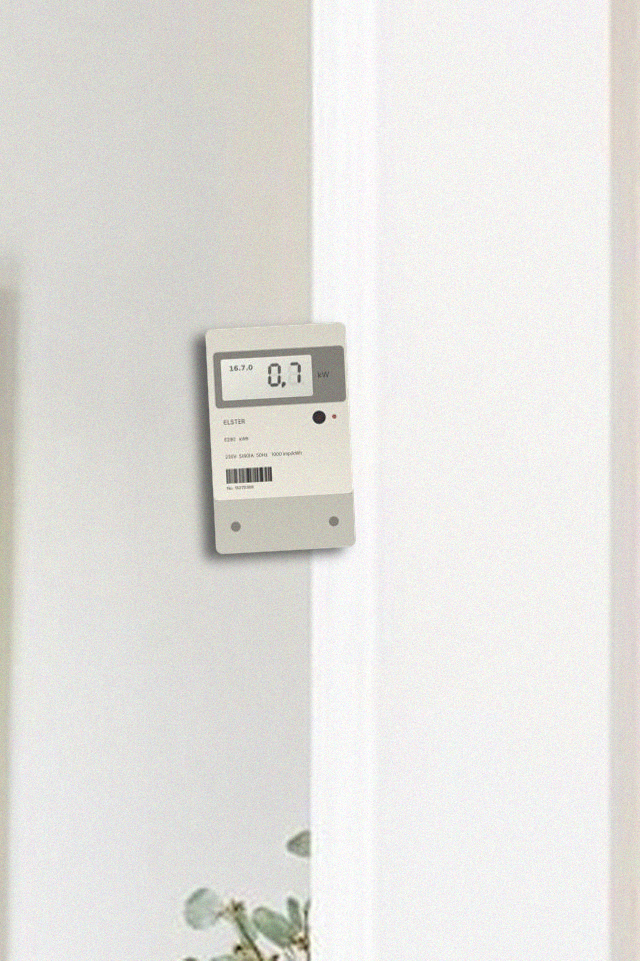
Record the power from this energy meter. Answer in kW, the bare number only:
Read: 0.7
